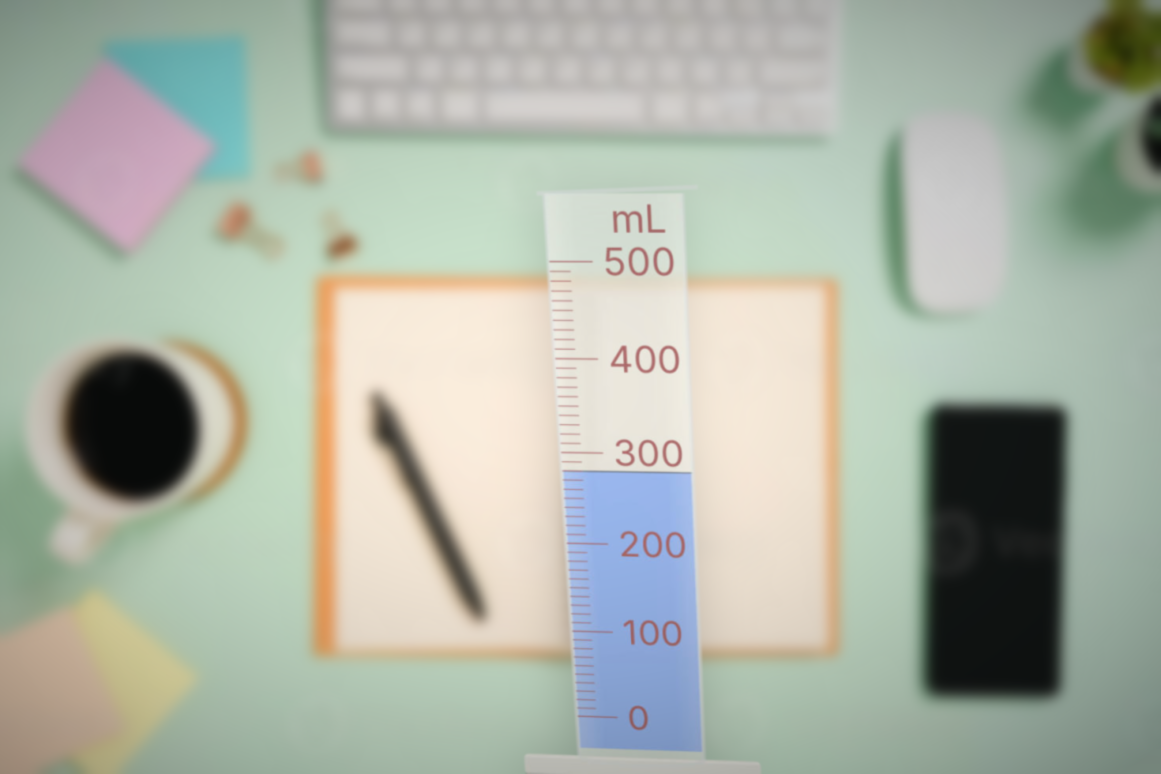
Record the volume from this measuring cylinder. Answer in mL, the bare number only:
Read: 280
